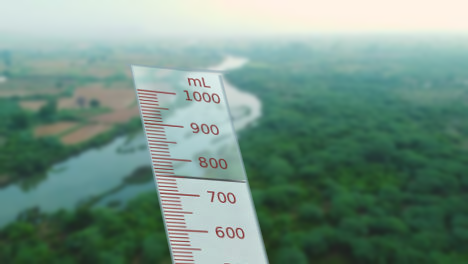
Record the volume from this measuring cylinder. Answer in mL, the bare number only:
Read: 750
